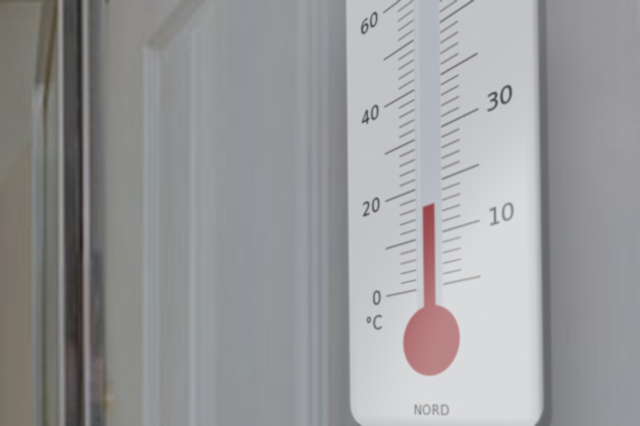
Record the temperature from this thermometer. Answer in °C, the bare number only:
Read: 16
